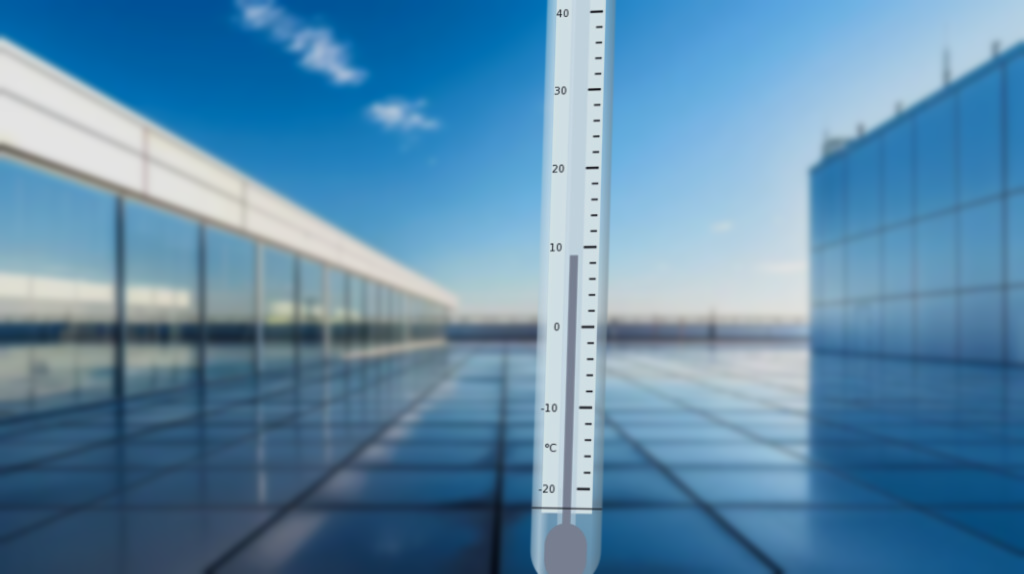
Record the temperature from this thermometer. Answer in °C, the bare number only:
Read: 9
